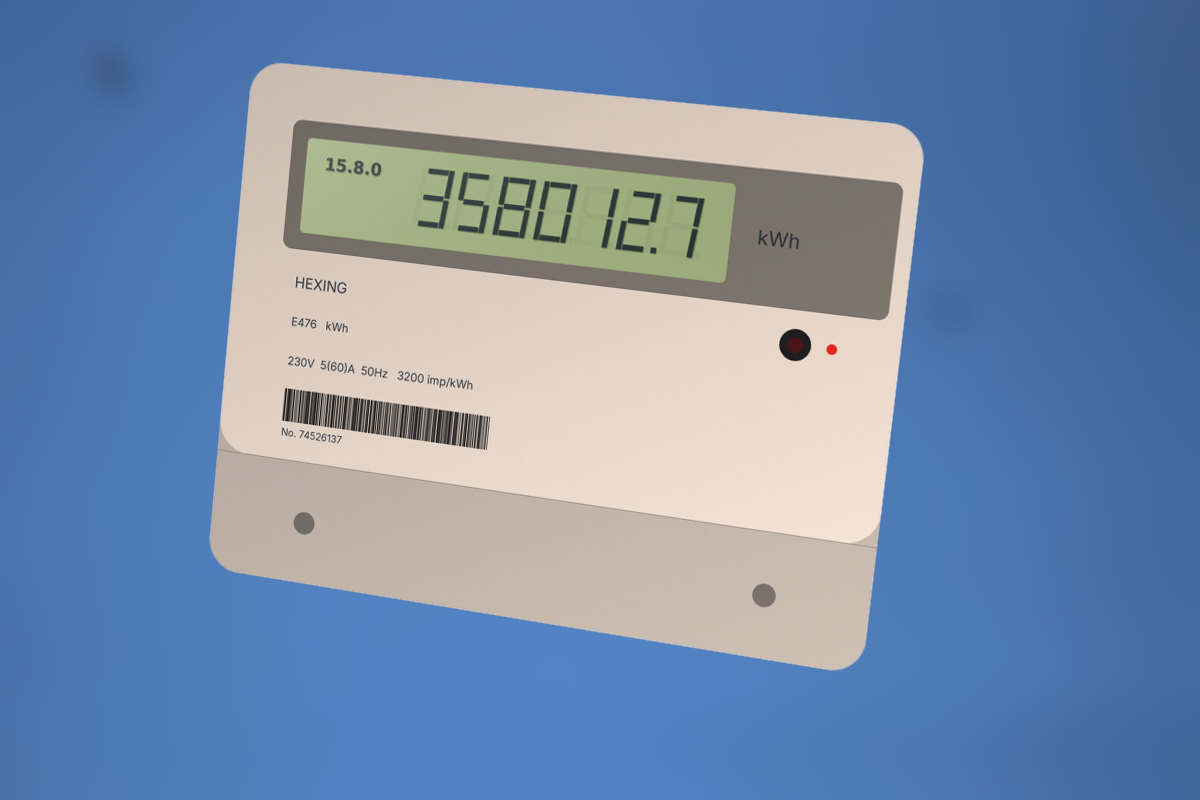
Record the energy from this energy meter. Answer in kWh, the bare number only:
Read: 358012.7
